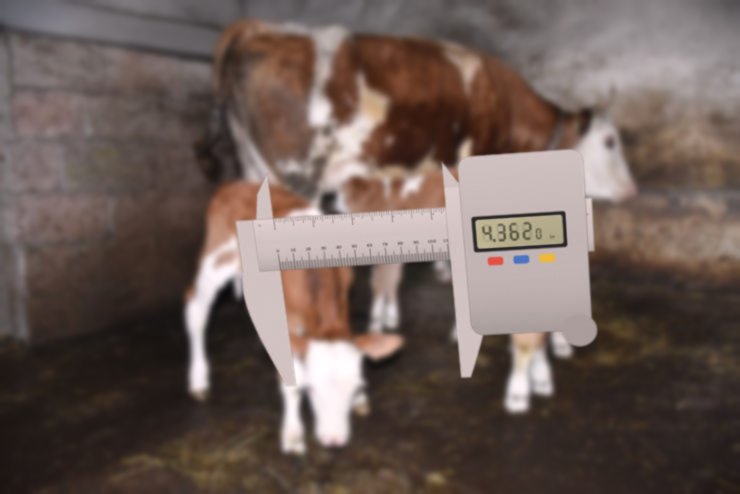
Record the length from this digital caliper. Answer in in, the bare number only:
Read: 4.3620
